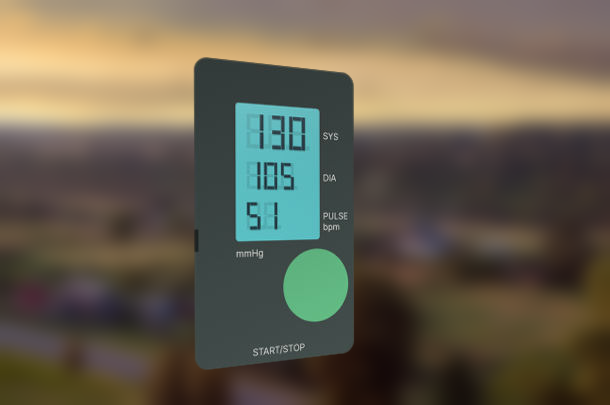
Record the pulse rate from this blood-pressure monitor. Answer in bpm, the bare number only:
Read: 51
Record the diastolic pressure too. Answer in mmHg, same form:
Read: 105
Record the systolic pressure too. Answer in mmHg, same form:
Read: 130
